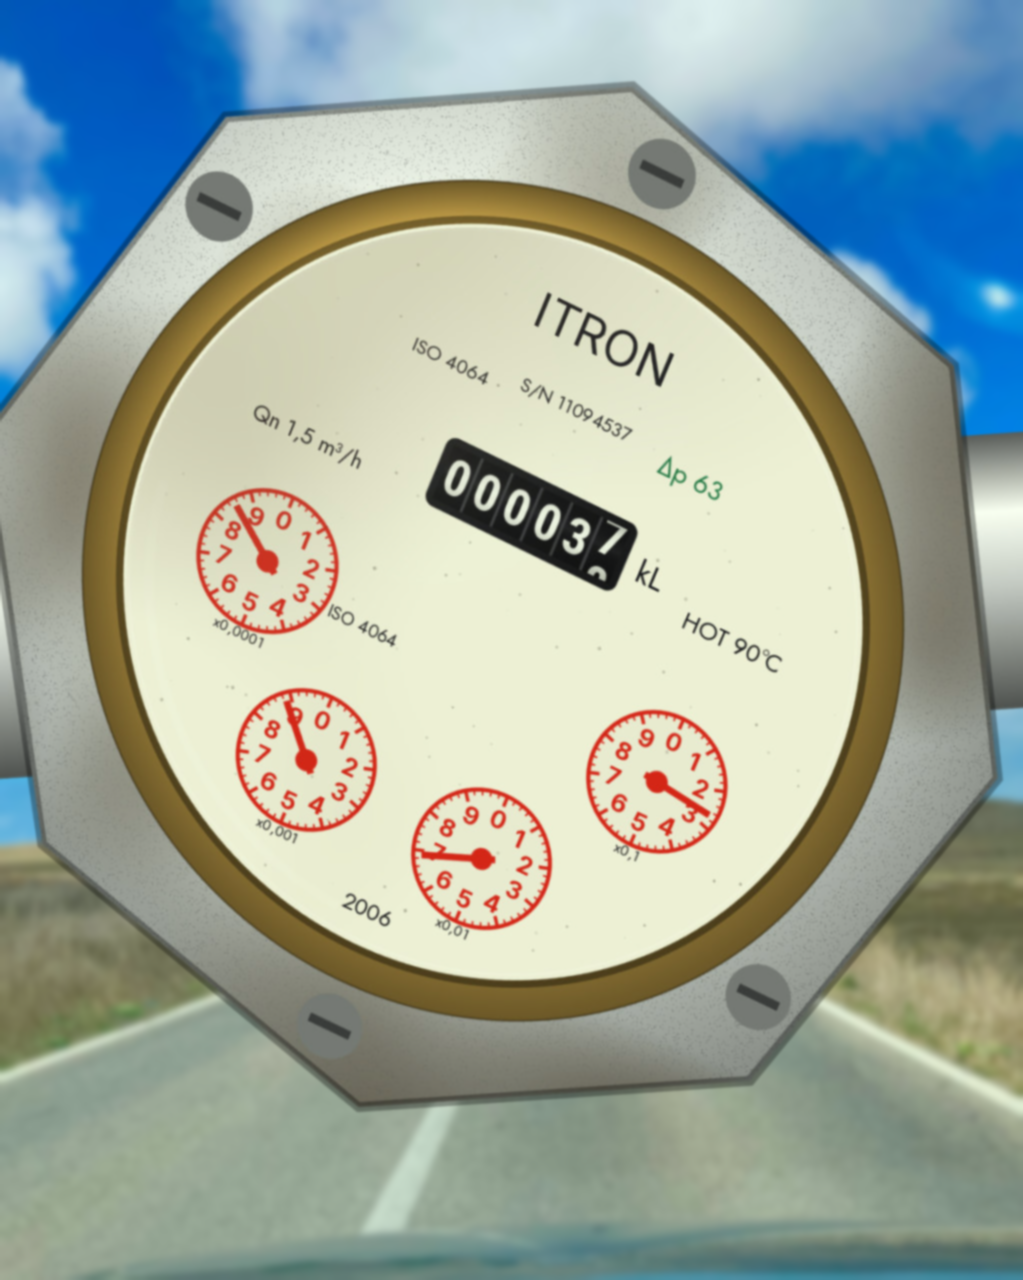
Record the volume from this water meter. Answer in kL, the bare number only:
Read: 37.2688
